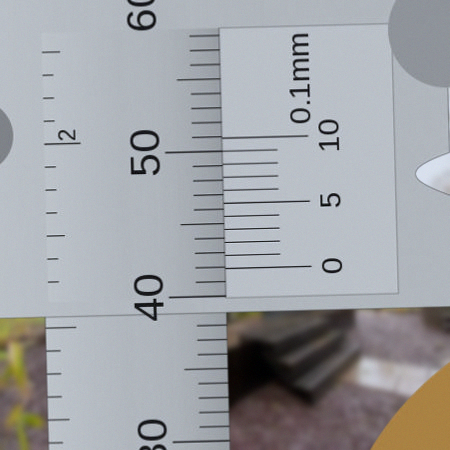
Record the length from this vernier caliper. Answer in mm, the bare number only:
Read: 41.9
